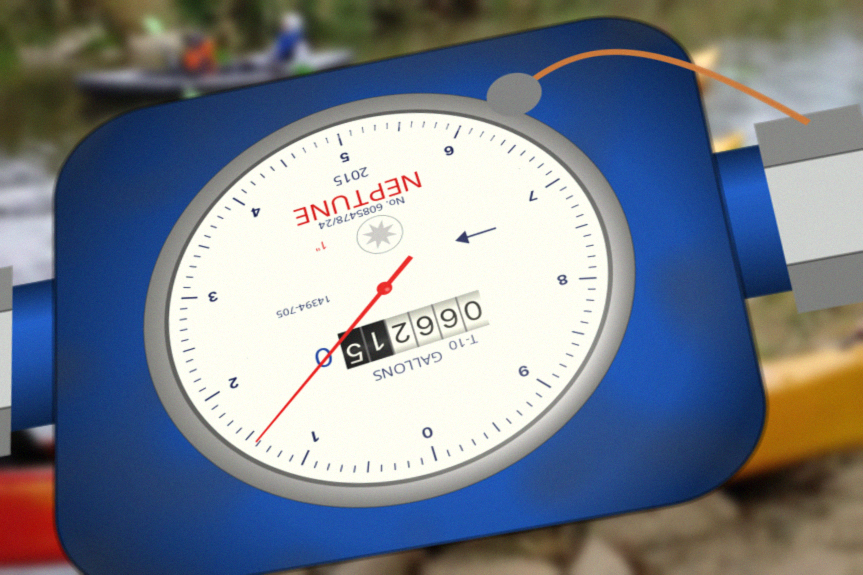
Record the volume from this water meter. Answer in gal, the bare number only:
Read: 662151.4
